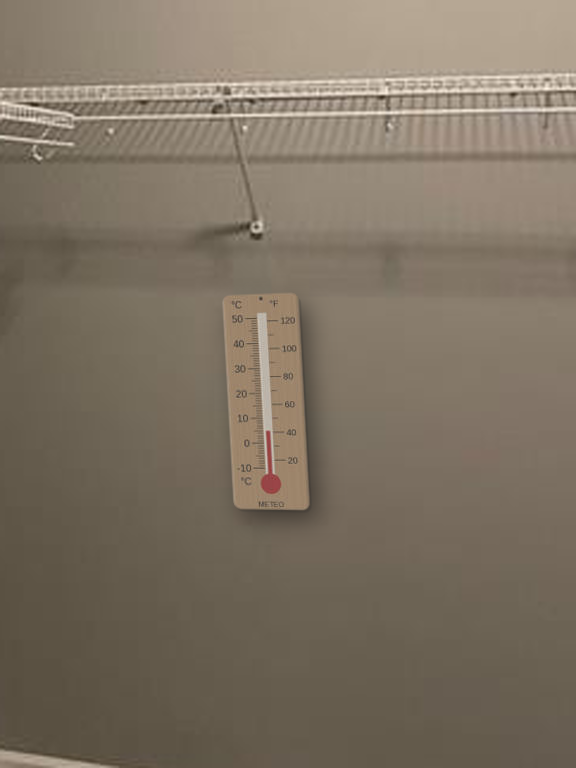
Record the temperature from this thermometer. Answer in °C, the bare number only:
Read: 5
